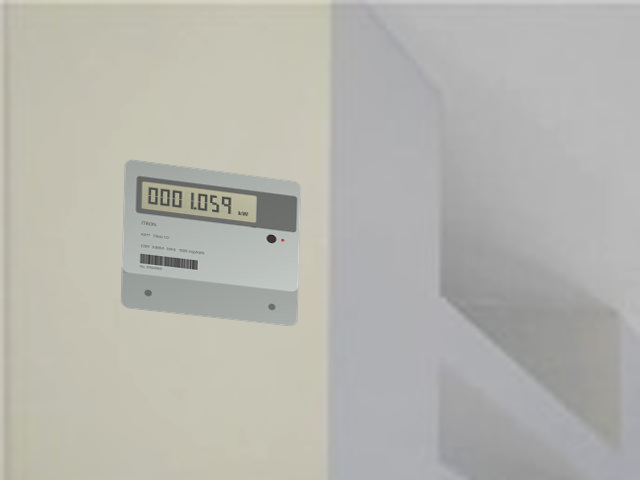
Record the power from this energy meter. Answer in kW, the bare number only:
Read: 1.059
